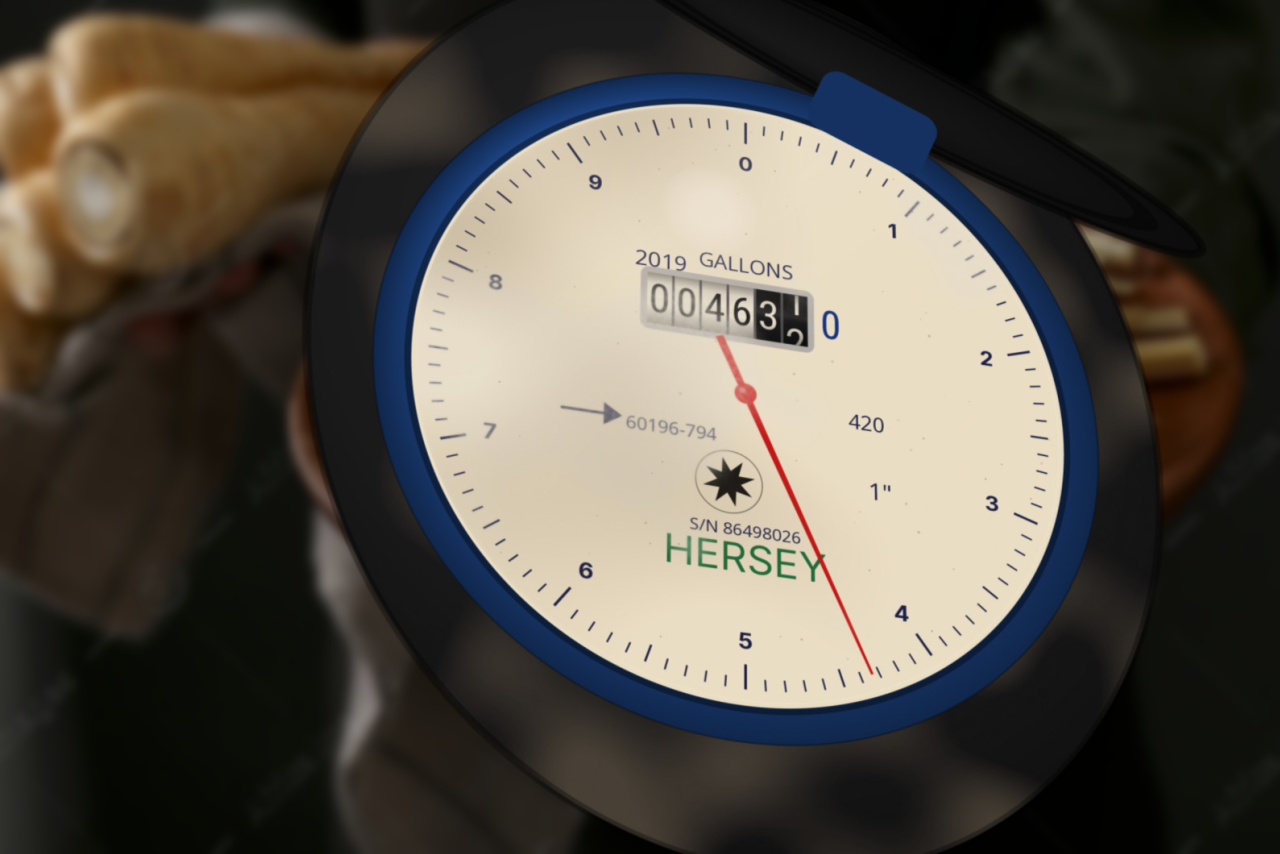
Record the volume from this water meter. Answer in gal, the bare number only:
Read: 46314.3
